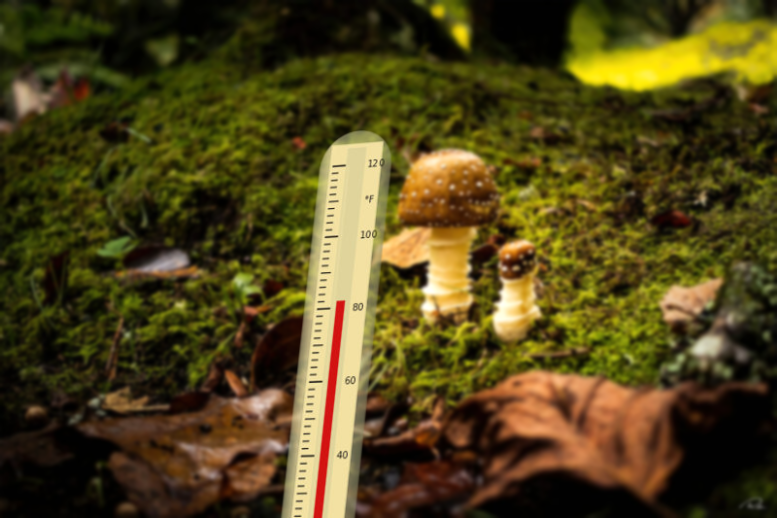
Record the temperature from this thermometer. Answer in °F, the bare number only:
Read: 82
